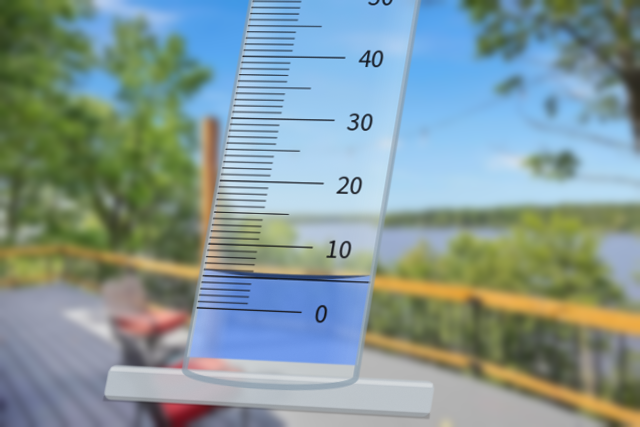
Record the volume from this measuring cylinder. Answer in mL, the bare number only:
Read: 5
